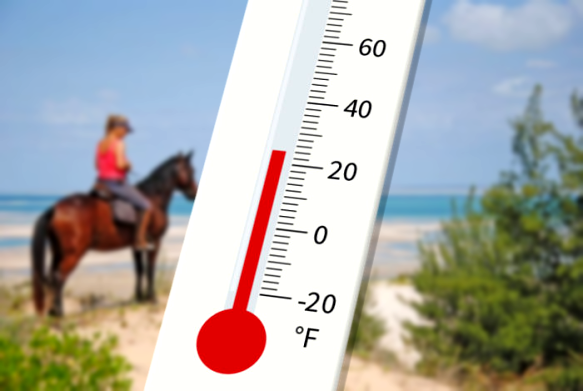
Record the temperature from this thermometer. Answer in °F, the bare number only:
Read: 24
